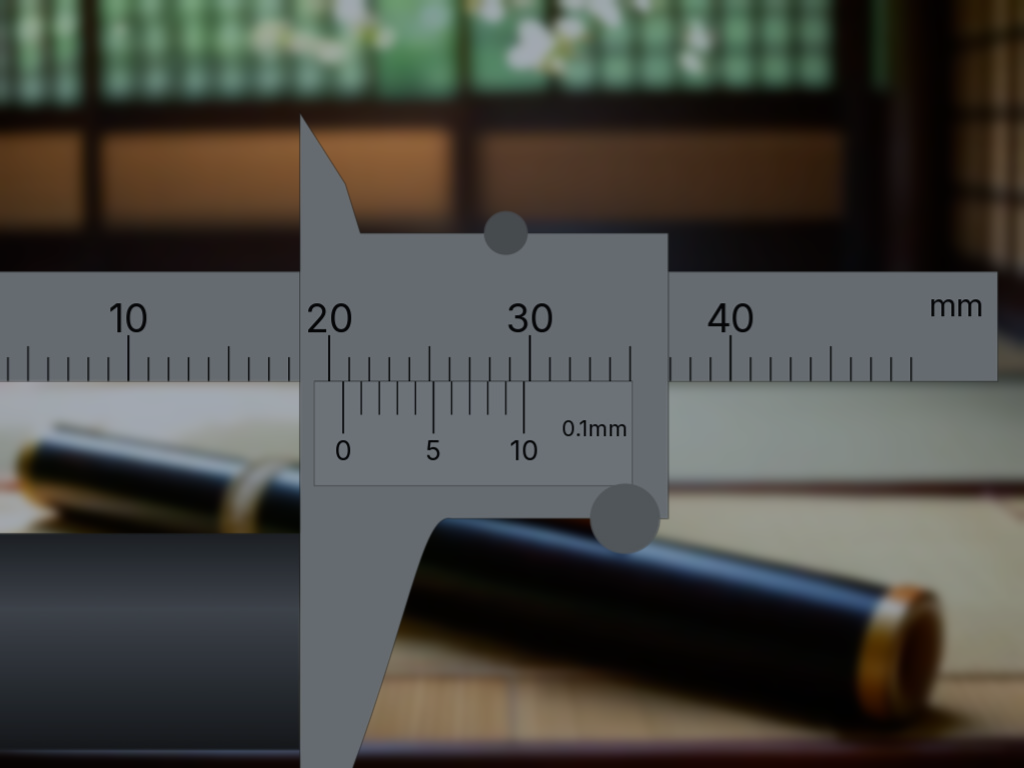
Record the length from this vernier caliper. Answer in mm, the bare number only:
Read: 20.7
